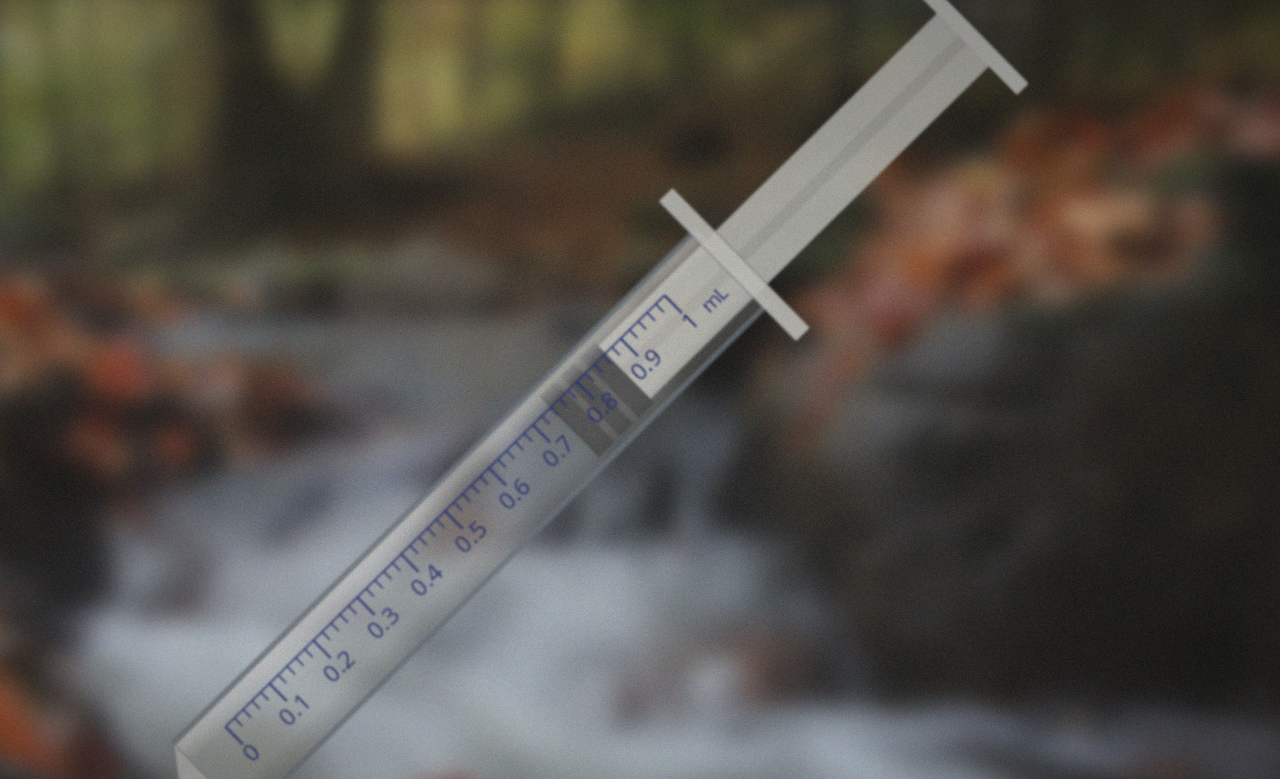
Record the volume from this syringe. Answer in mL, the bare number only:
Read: 0.74
